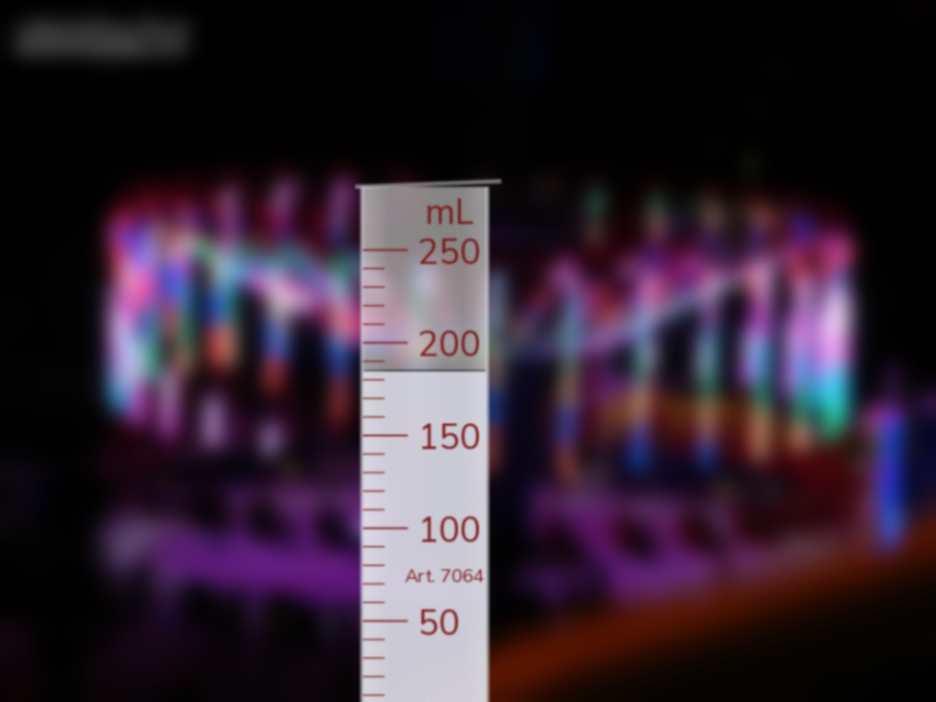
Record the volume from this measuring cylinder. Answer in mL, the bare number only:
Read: 185
